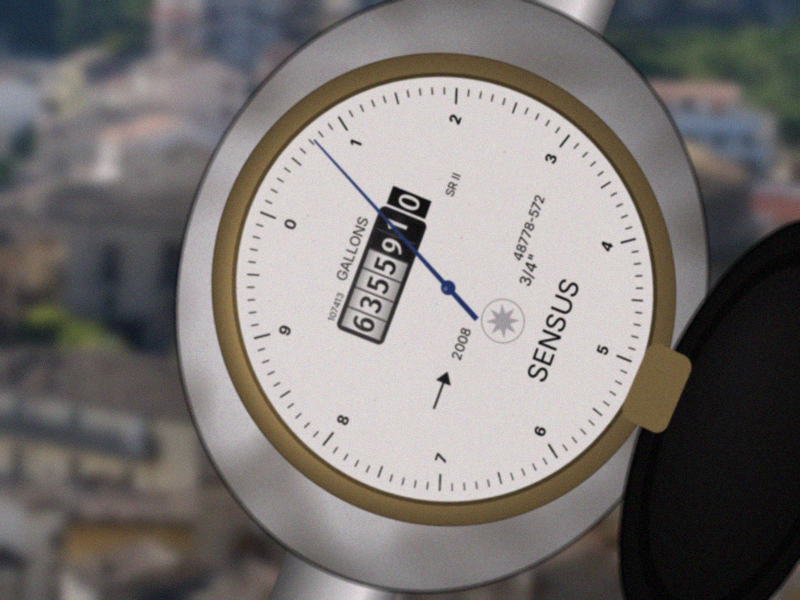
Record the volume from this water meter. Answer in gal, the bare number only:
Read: 6355910.7
